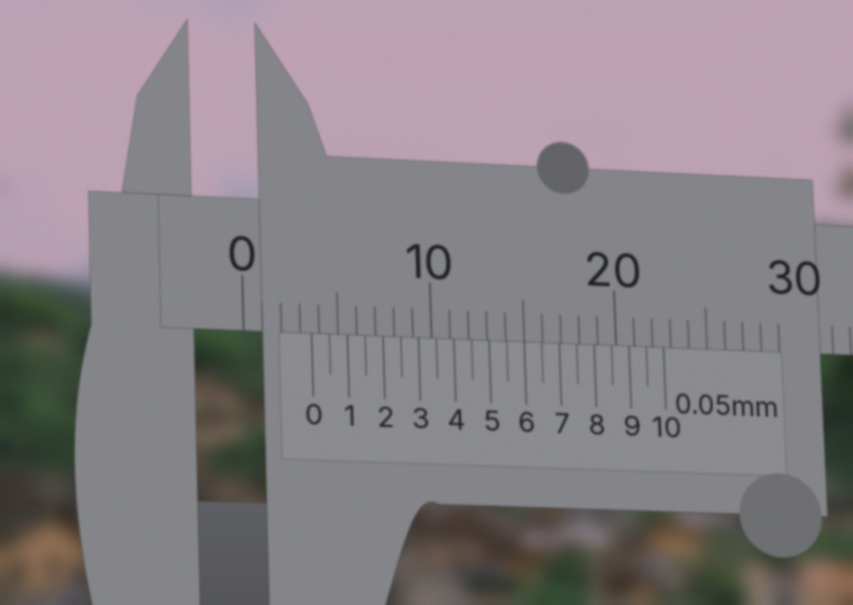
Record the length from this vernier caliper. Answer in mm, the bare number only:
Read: 3.6
